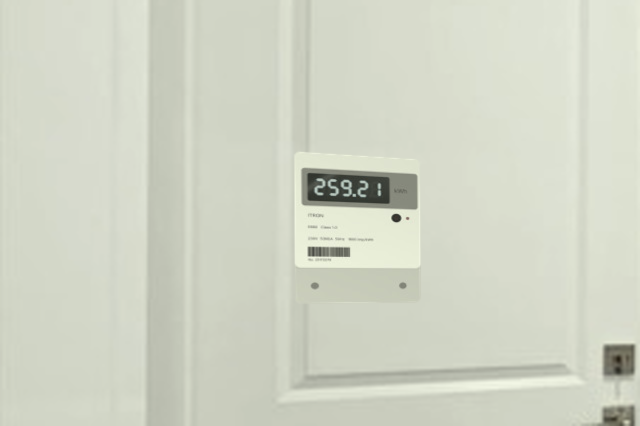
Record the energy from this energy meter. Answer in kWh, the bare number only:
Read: 259.21
